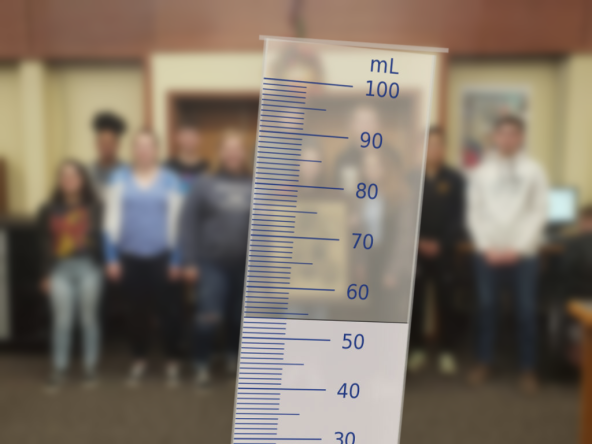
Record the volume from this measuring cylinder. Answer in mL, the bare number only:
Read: 54
